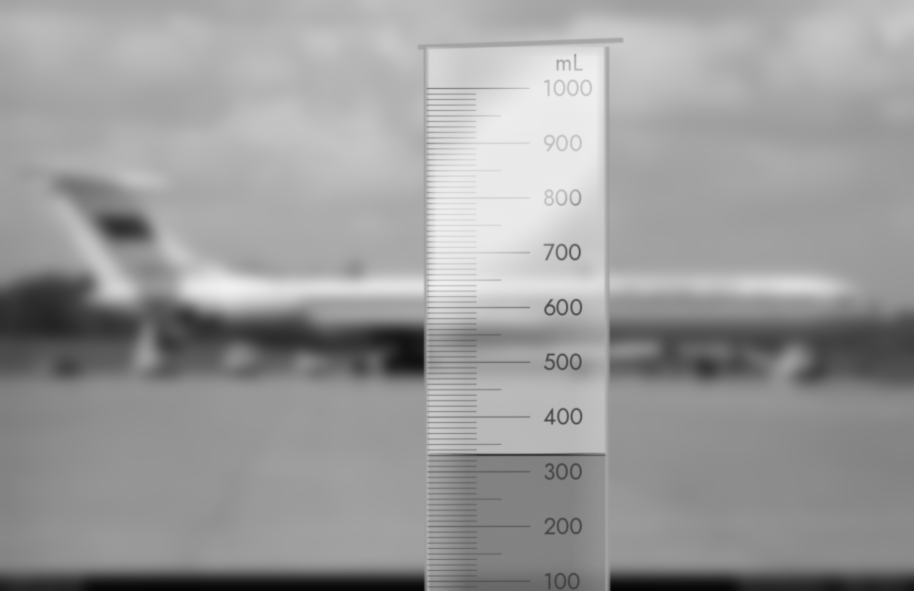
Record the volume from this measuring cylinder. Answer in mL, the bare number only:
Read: 330
